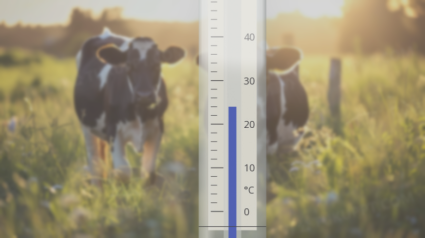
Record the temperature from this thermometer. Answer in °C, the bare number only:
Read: 24
